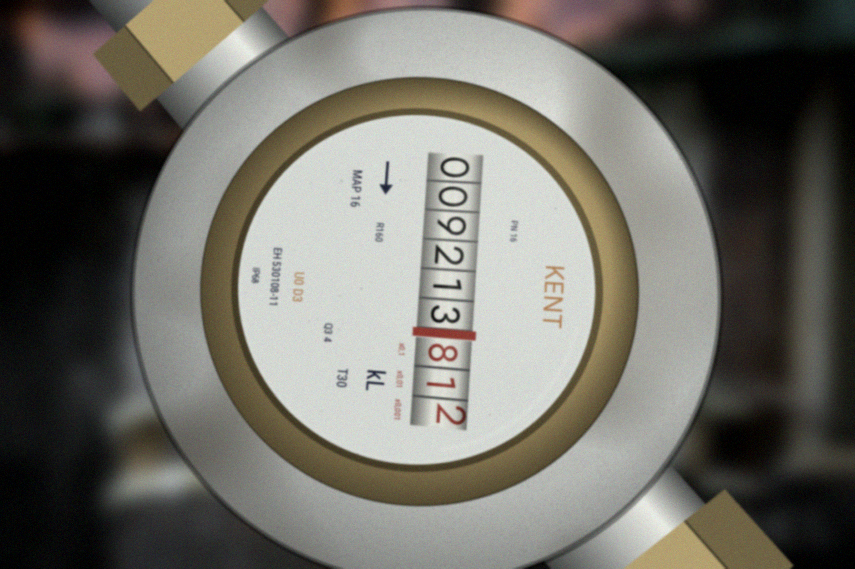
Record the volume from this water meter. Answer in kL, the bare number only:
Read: 9213.812
